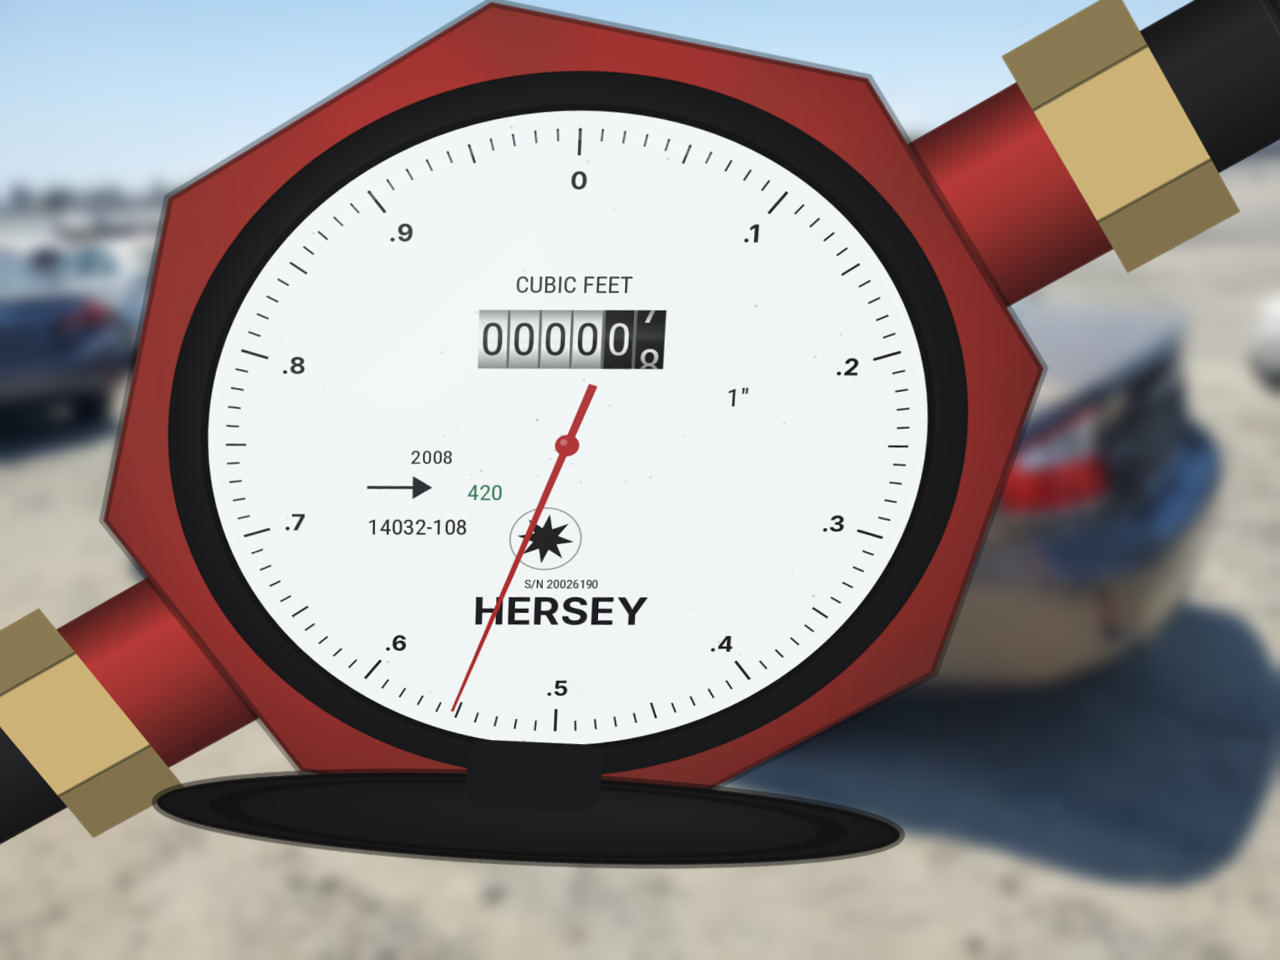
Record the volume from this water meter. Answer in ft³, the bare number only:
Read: 7.55
